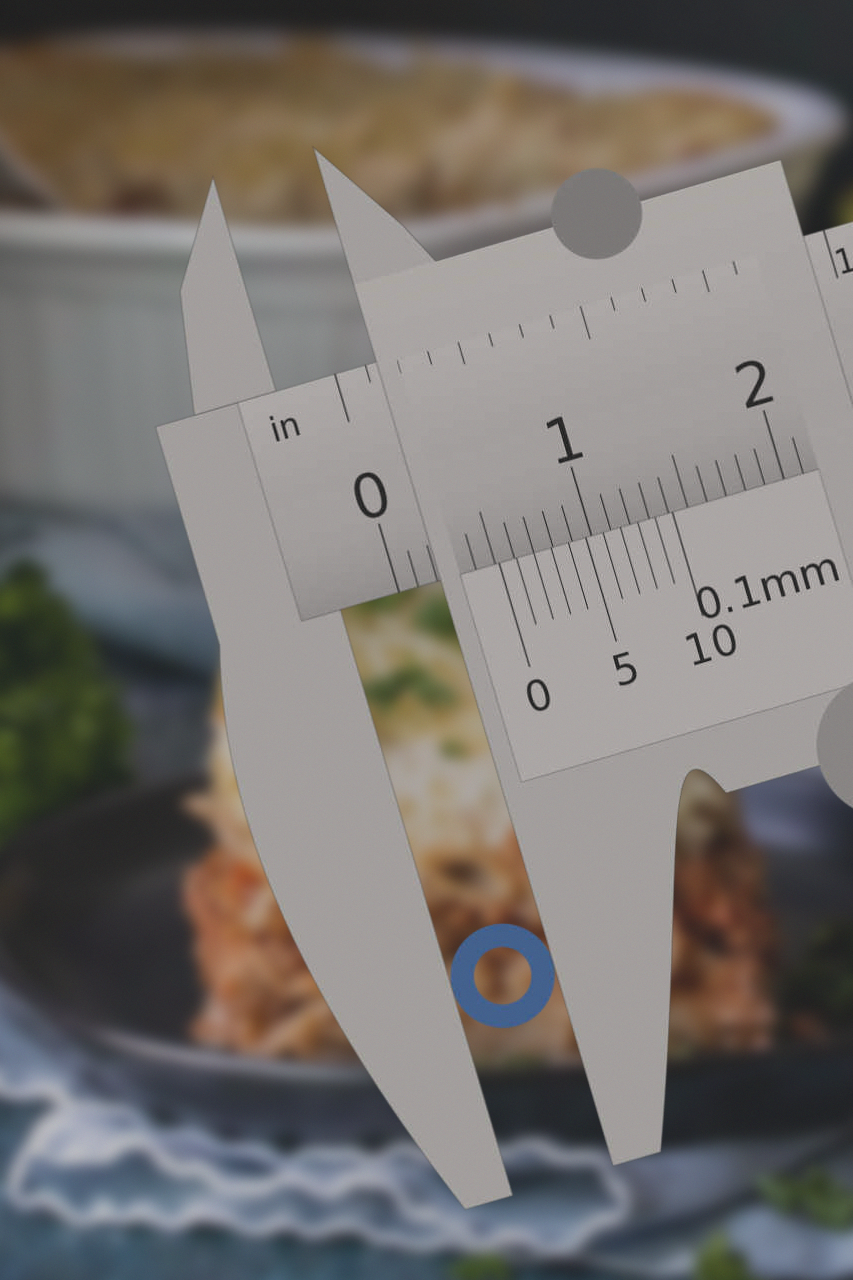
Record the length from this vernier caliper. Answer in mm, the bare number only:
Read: 5.2
